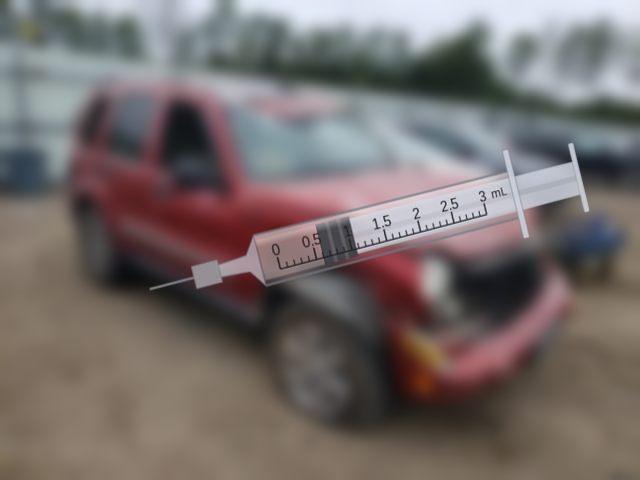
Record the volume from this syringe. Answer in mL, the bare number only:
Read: 0.6
